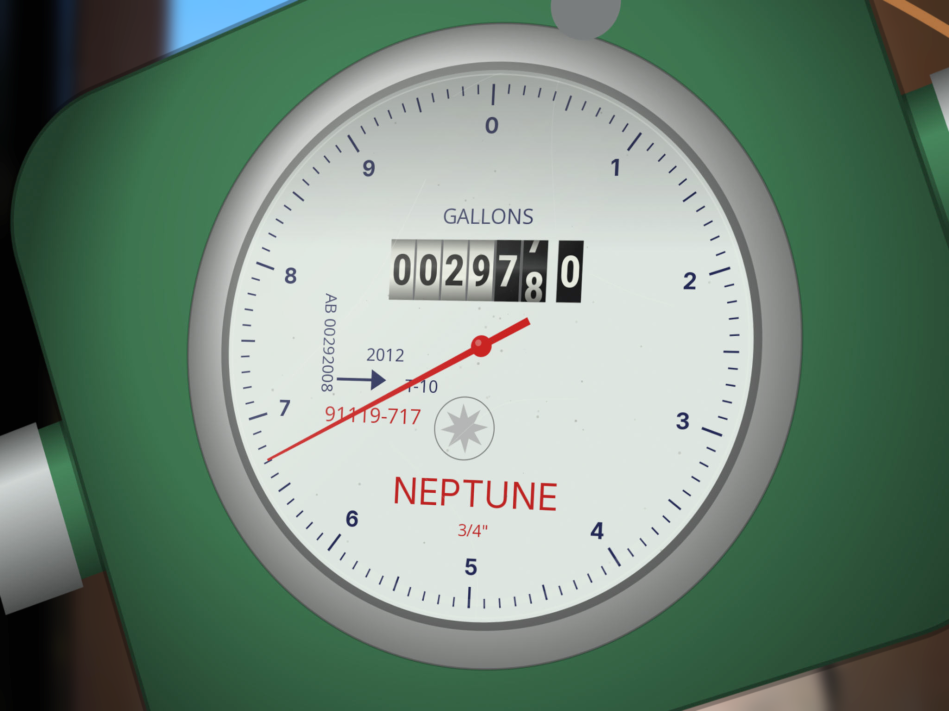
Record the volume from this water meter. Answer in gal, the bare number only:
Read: 29776.7
